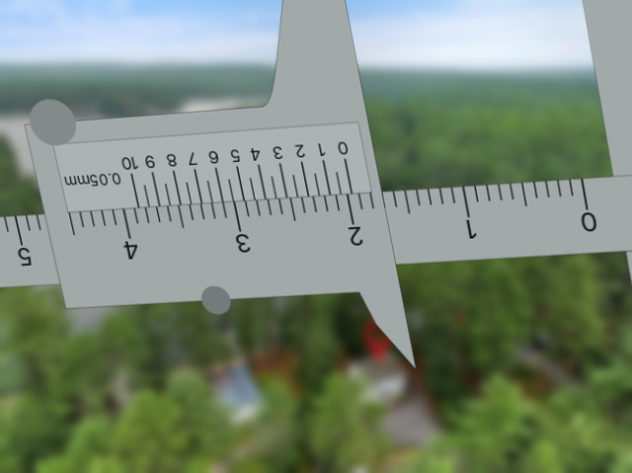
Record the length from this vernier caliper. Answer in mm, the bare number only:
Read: 19.6
